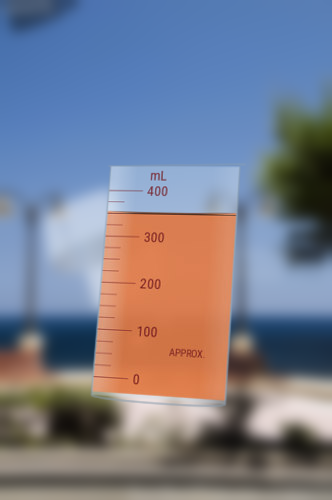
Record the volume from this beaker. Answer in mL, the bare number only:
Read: 350
